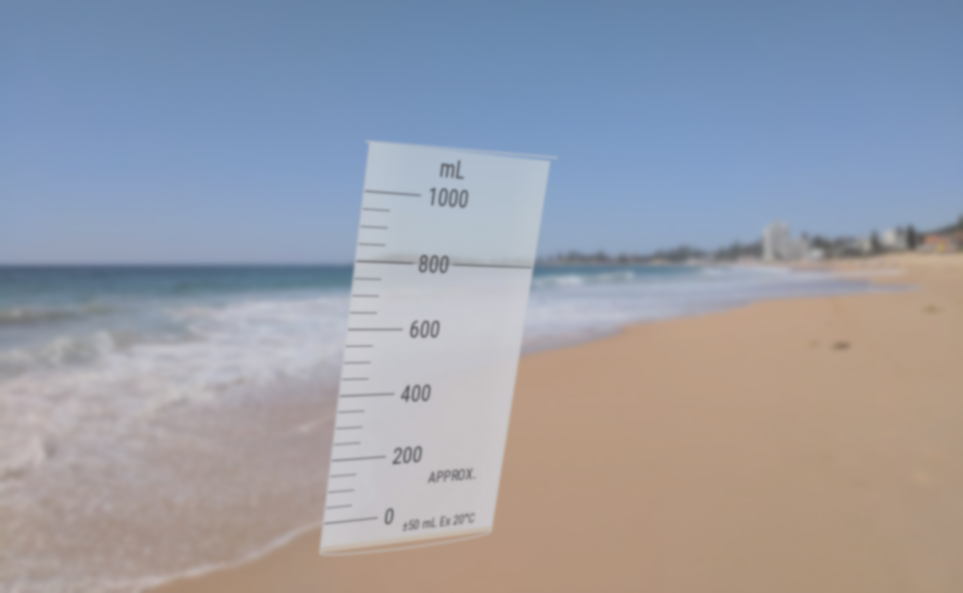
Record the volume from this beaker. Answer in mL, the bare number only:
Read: 800
